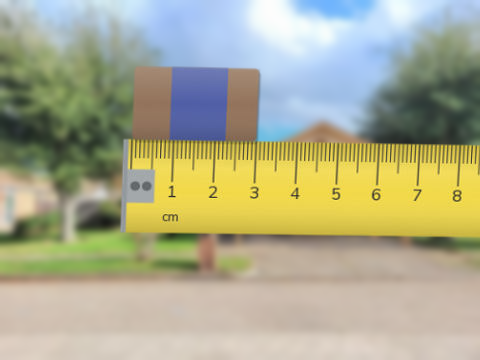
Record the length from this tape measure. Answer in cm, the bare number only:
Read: 3
